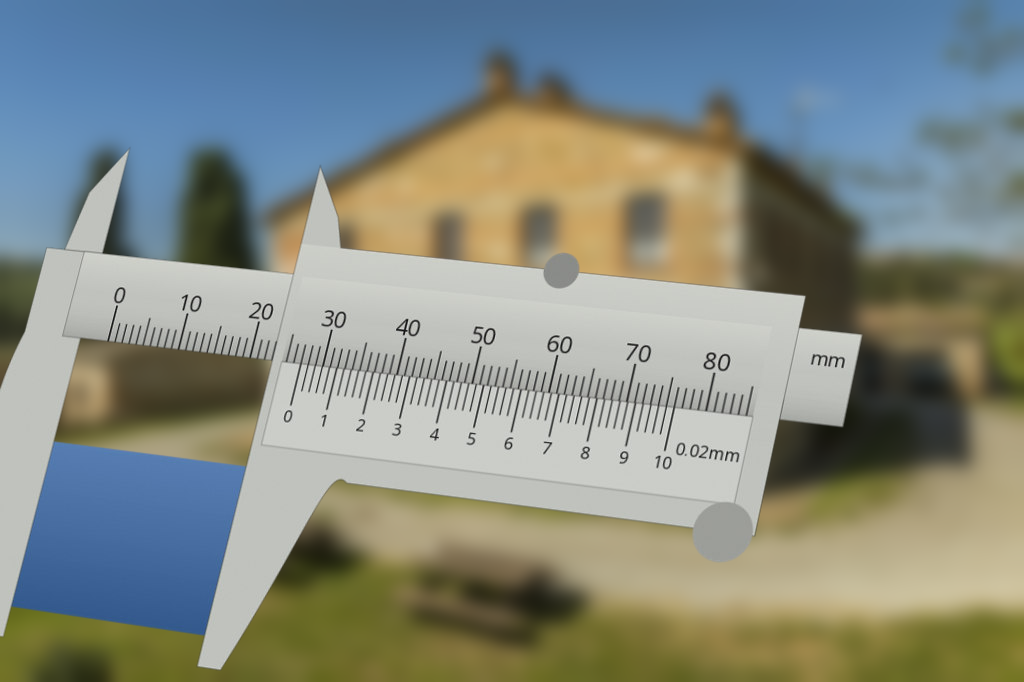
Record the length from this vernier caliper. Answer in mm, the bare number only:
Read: 27.0
